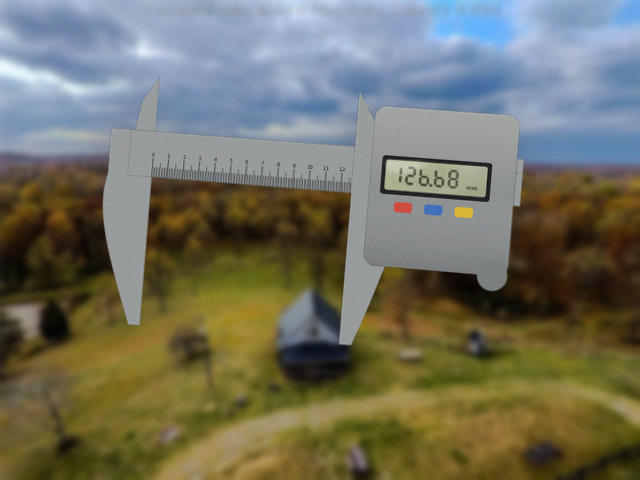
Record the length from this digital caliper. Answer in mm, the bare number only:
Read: 126.68
